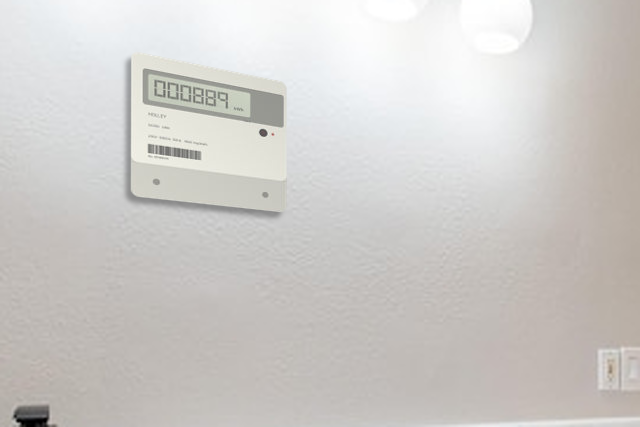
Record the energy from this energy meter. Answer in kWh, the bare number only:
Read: 889
